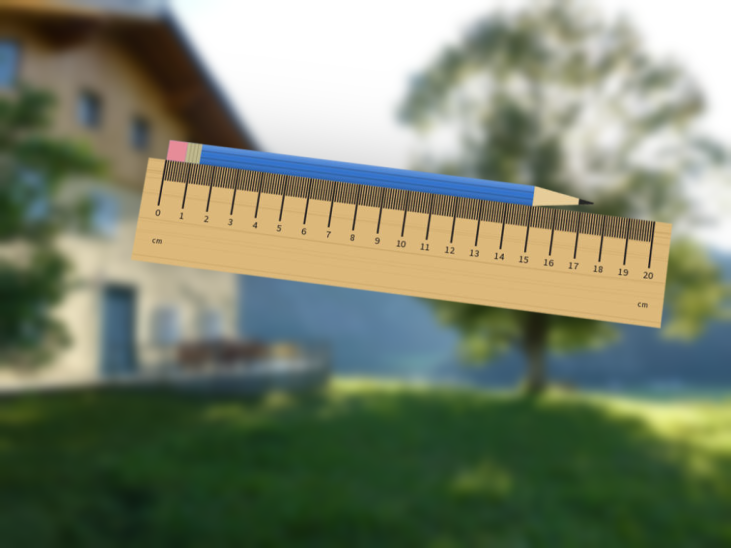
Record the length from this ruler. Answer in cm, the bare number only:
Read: 17.5
